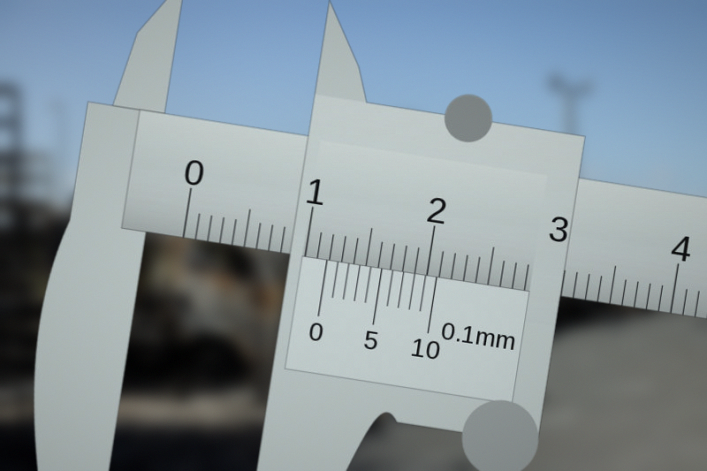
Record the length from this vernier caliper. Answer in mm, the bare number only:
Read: 11.8
